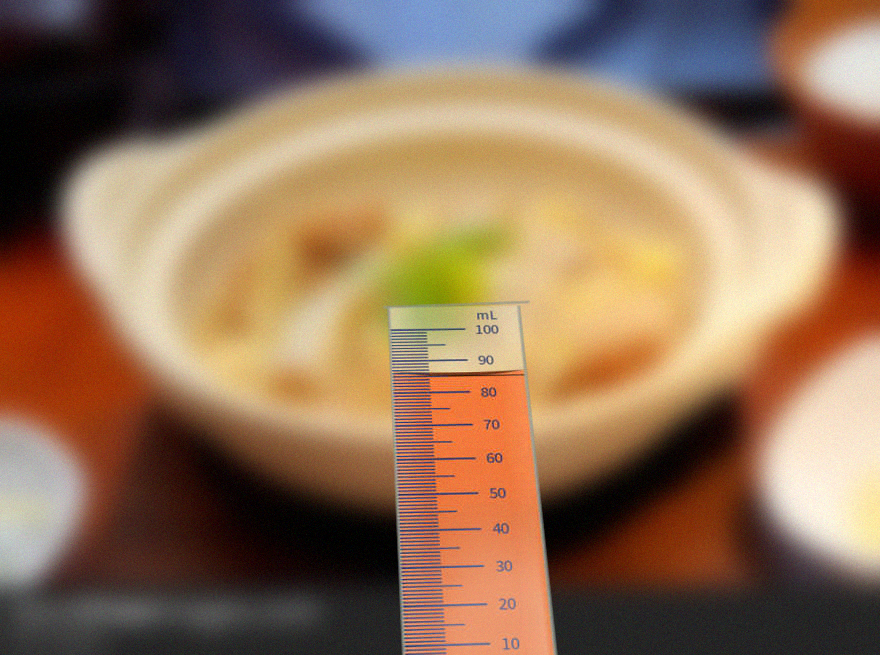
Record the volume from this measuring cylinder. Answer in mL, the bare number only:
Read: 85
